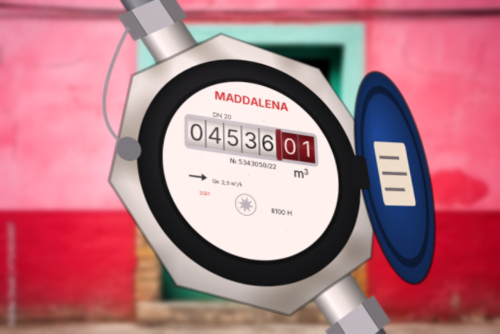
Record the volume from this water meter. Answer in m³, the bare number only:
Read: 4536.01
